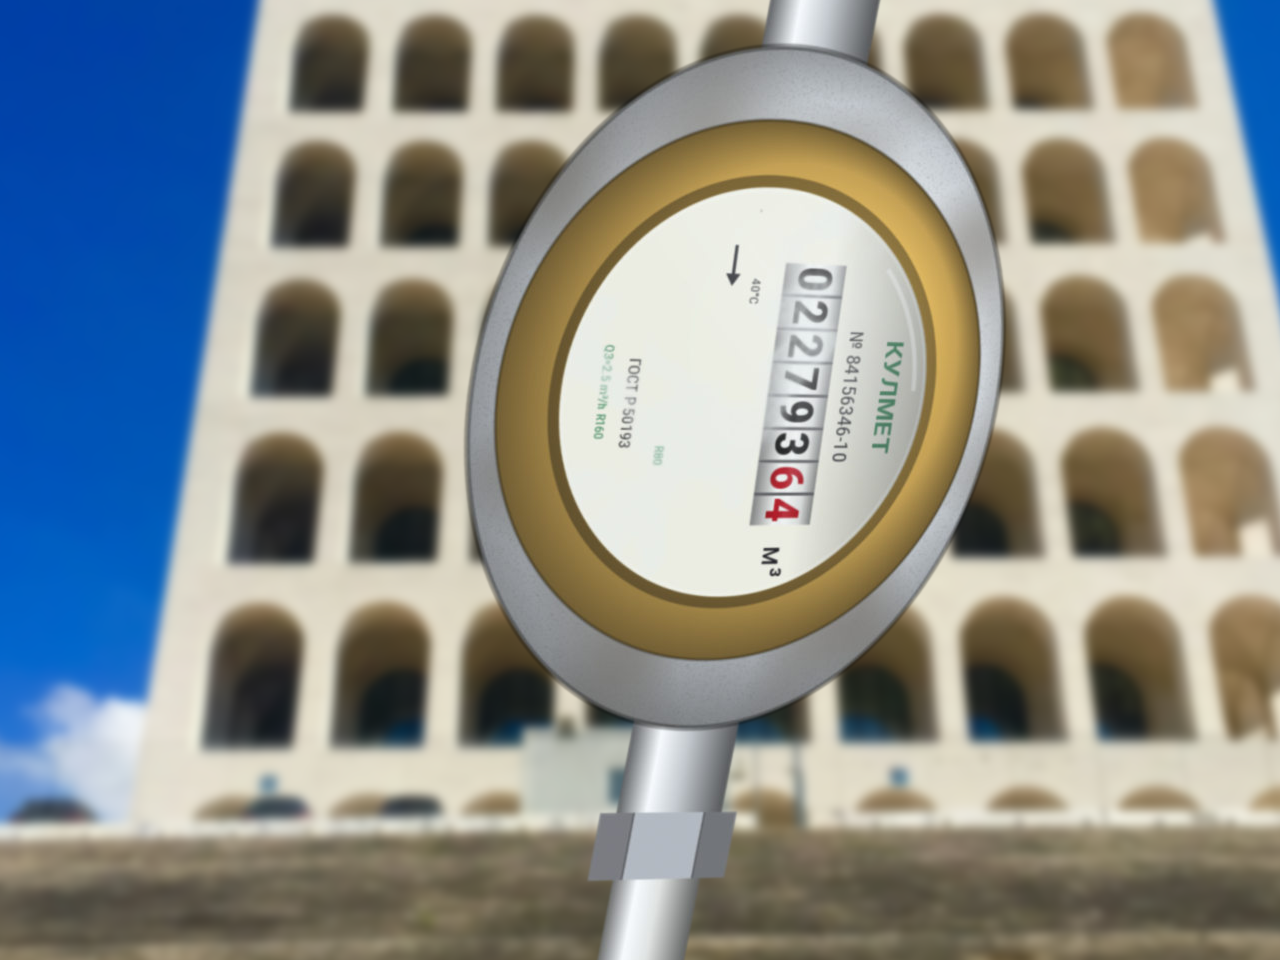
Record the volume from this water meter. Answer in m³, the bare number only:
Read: 22793.64
